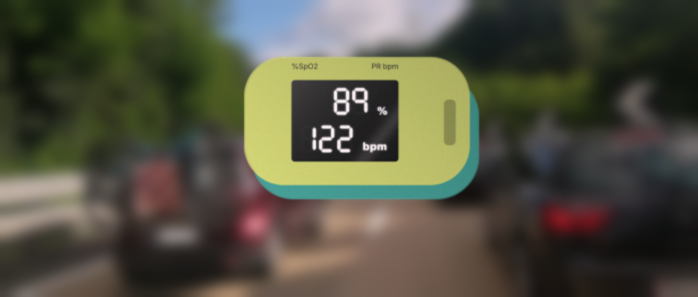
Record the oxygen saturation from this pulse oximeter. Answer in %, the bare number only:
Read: 89
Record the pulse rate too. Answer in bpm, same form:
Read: 122
